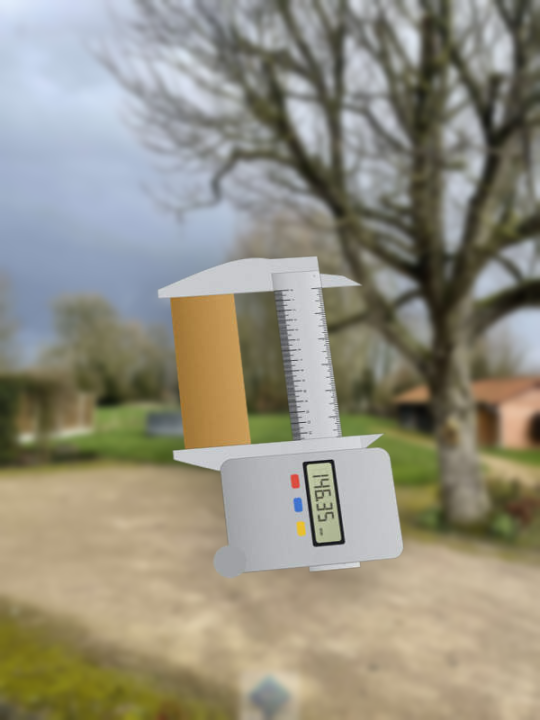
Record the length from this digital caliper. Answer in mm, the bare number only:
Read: 146.35
